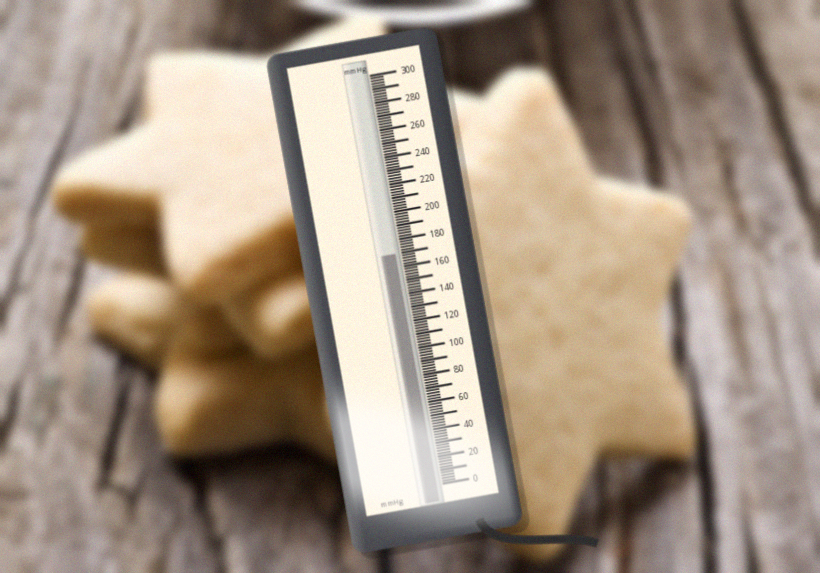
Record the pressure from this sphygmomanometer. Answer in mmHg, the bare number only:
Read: 170
